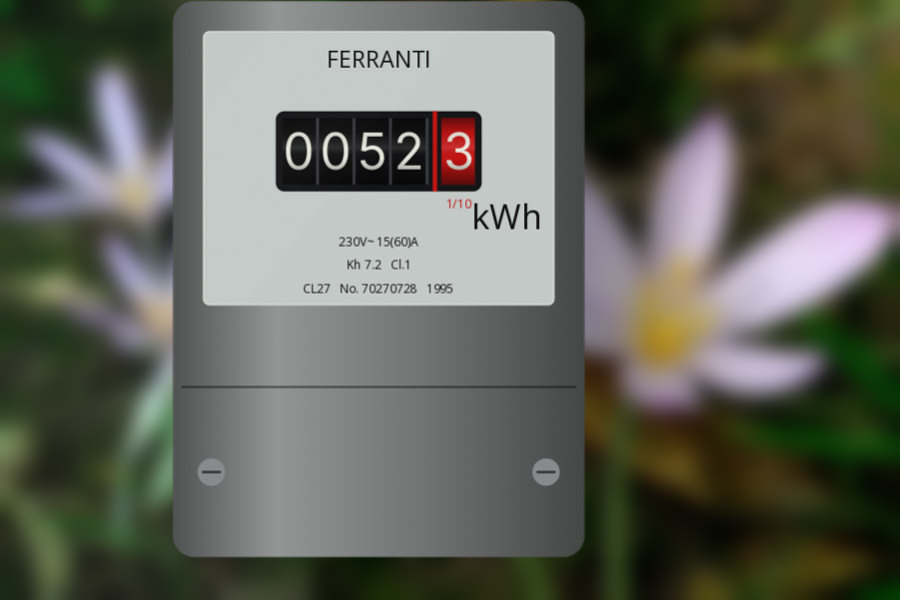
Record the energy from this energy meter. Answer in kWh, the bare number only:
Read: 52.3
